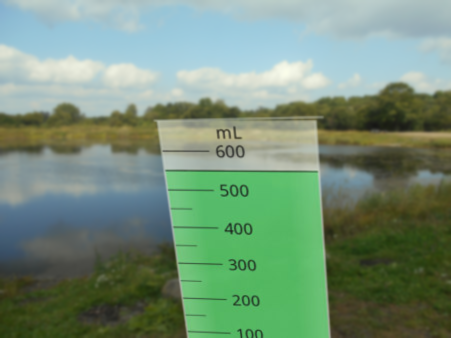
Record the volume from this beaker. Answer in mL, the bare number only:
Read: 550
